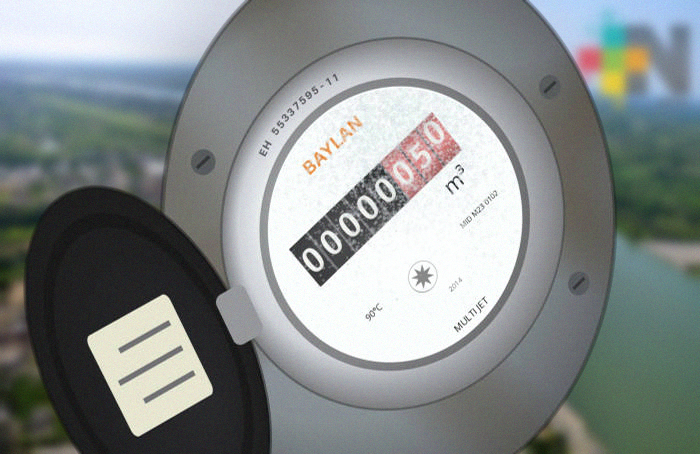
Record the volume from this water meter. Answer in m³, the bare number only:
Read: 0.050
